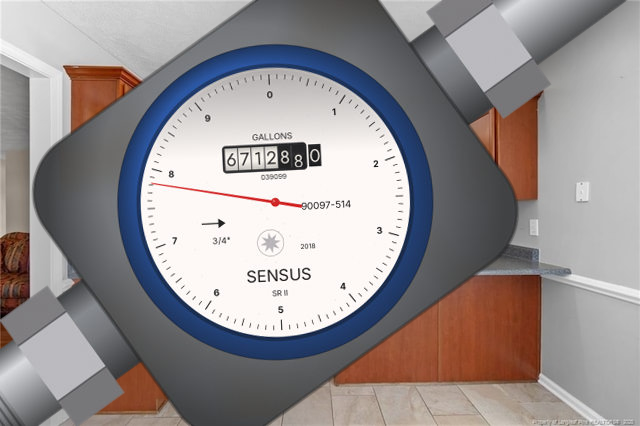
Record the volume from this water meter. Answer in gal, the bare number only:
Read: 6712877.8
